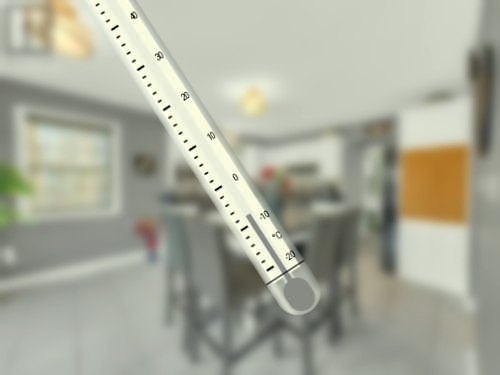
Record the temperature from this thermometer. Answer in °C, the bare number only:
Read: -8
